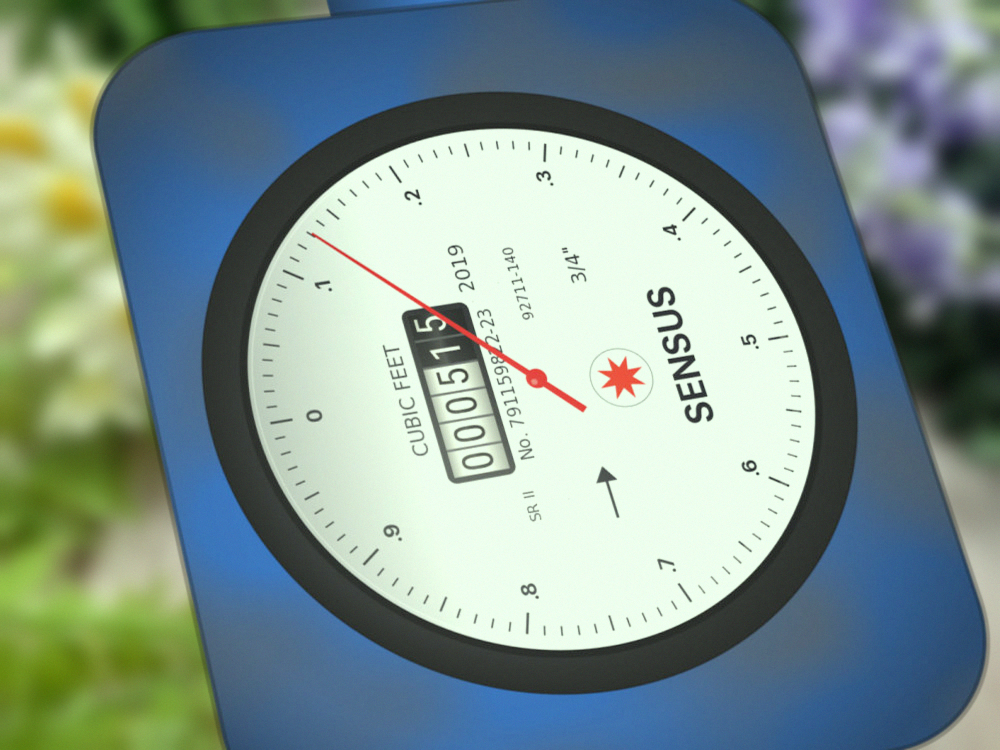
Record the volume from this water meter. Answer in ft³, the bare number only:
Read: 515.13
